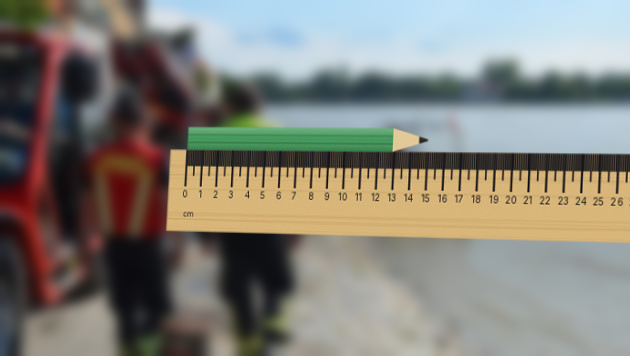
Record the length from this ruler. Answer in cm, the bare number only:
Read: 15
